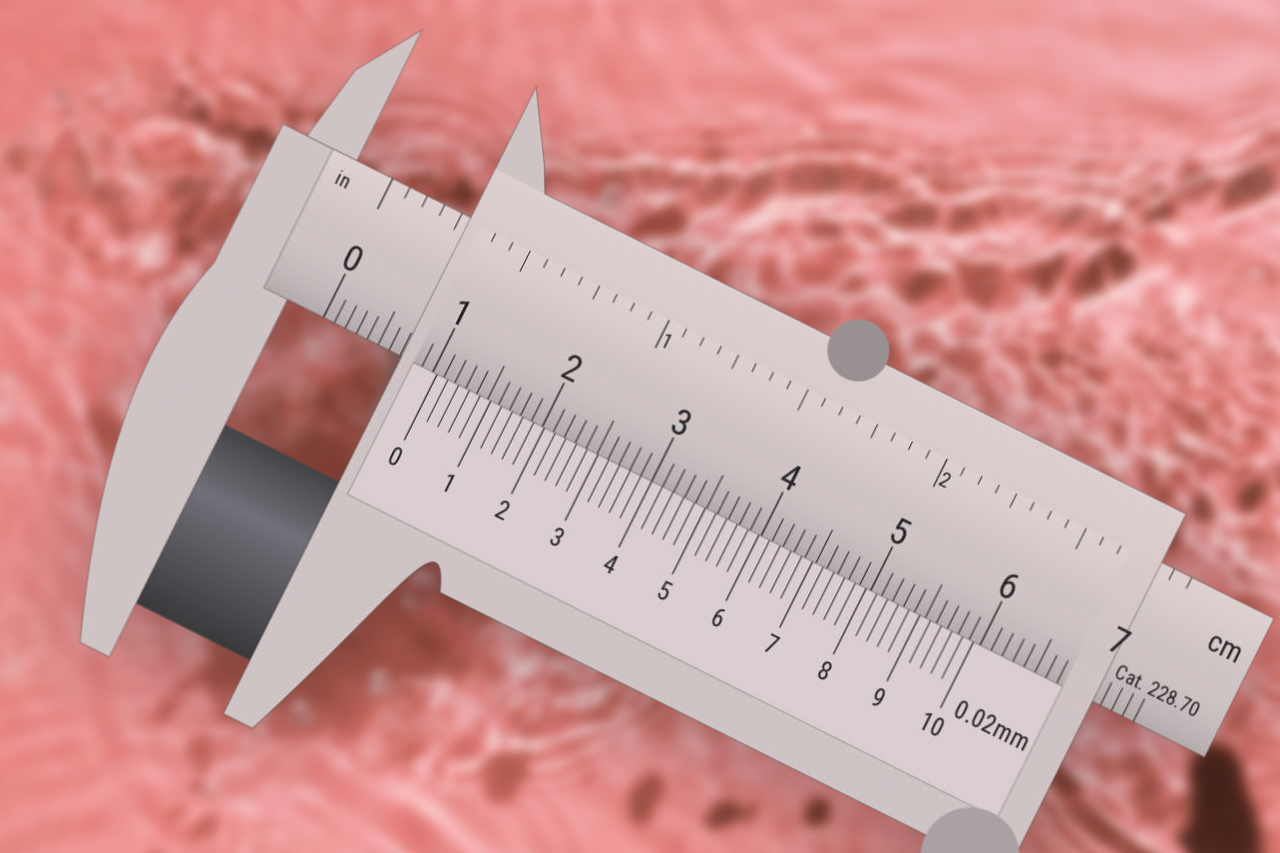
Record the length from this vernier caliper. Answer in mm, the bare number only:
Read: 10.4
